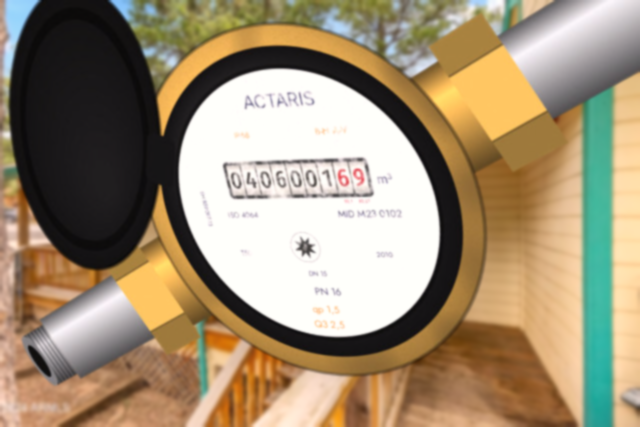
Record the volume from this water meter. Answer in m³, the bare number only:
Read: 406001.69
